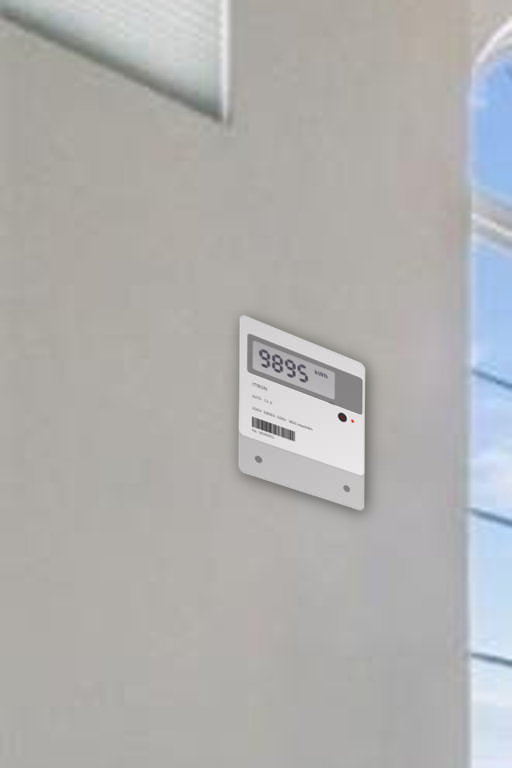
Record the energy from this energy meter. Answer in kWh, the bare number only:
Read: 9895
